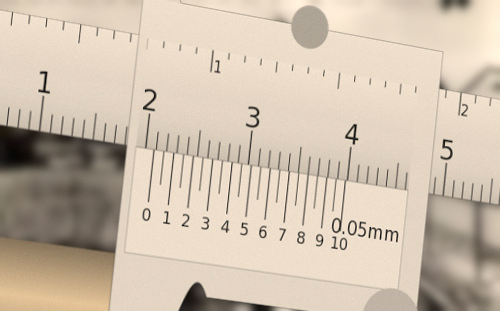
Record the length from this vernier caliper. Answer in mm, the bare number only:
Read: 20.8
